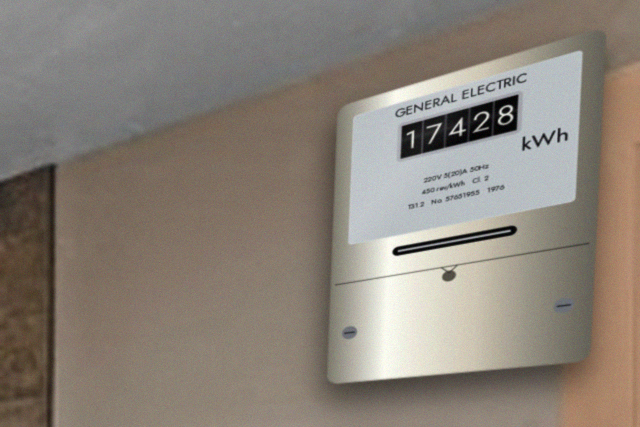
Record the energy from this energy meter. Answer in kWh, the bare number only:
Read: 17428
